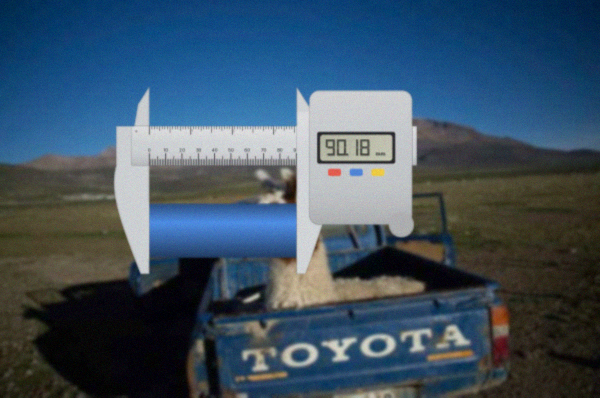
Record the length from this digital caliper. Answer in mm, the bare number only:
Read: 90.18
